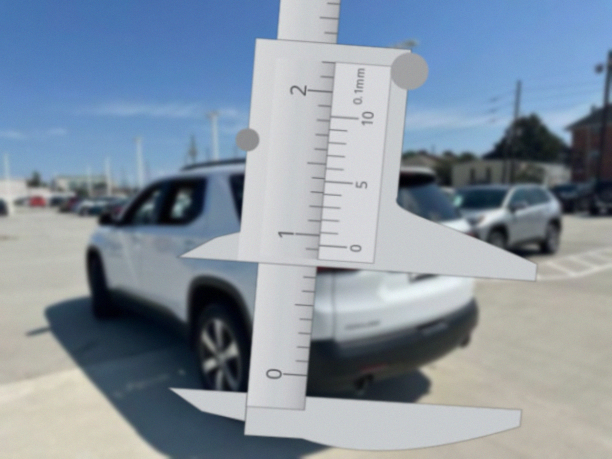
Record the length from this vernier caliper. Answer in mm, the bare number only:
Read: 9.3
